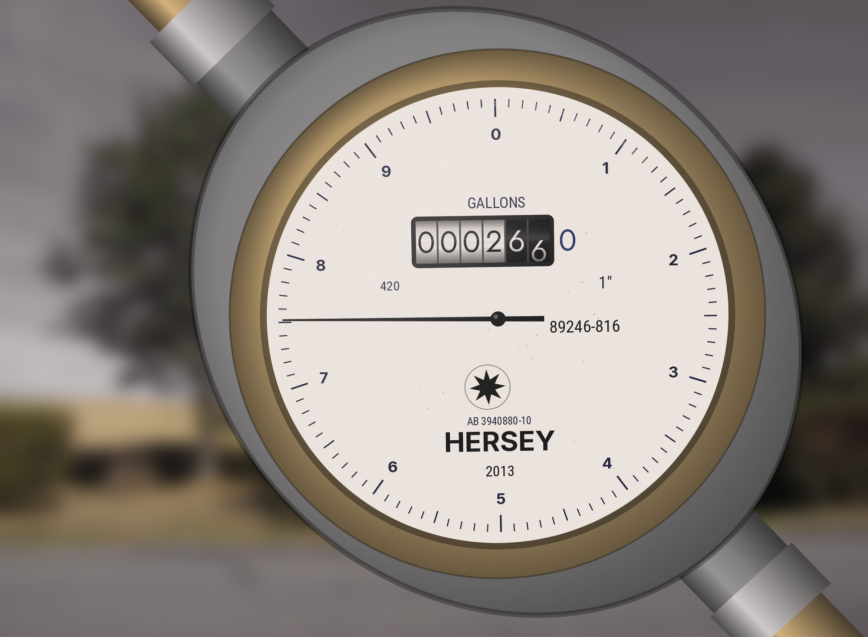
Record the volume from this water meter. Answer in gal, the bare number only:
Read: 2657.5
